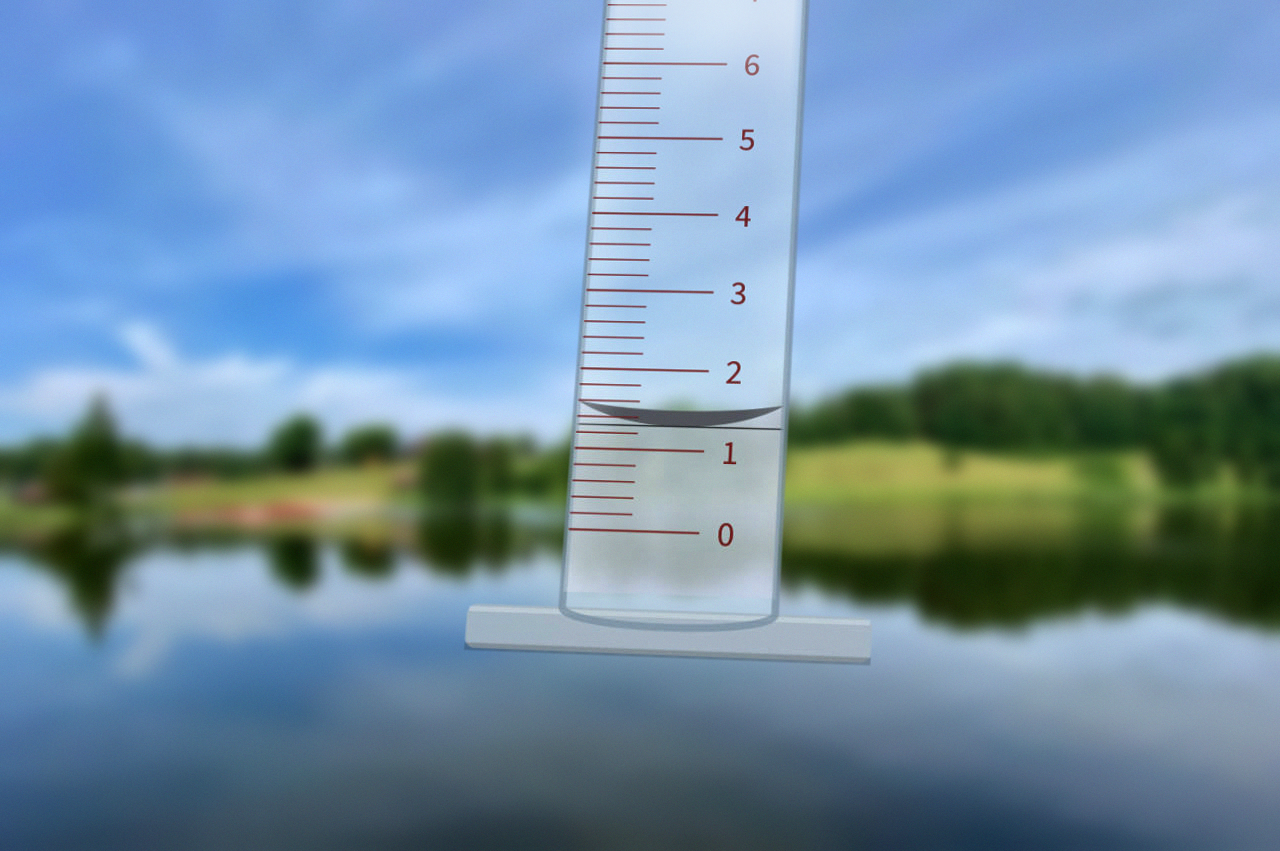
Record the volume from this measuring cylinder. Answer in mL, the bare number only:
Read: 1.3
